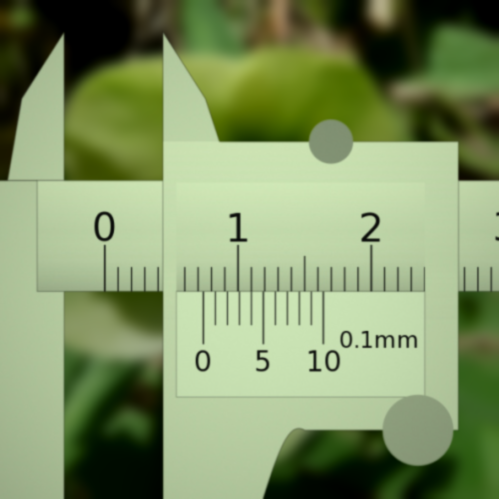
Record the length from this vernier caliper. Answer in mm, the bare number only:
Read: 7.4
